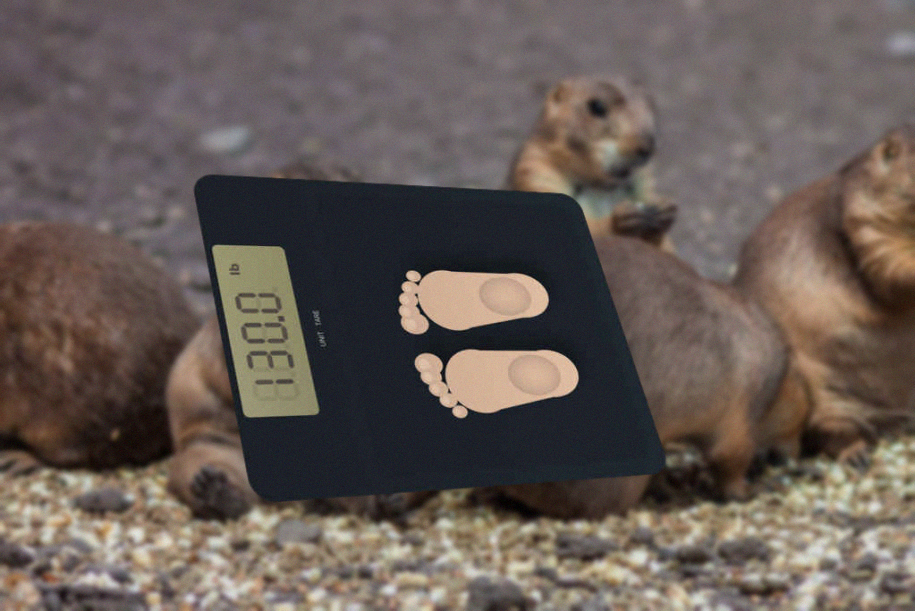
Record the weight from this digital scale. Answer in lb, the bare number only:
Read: 130.0
